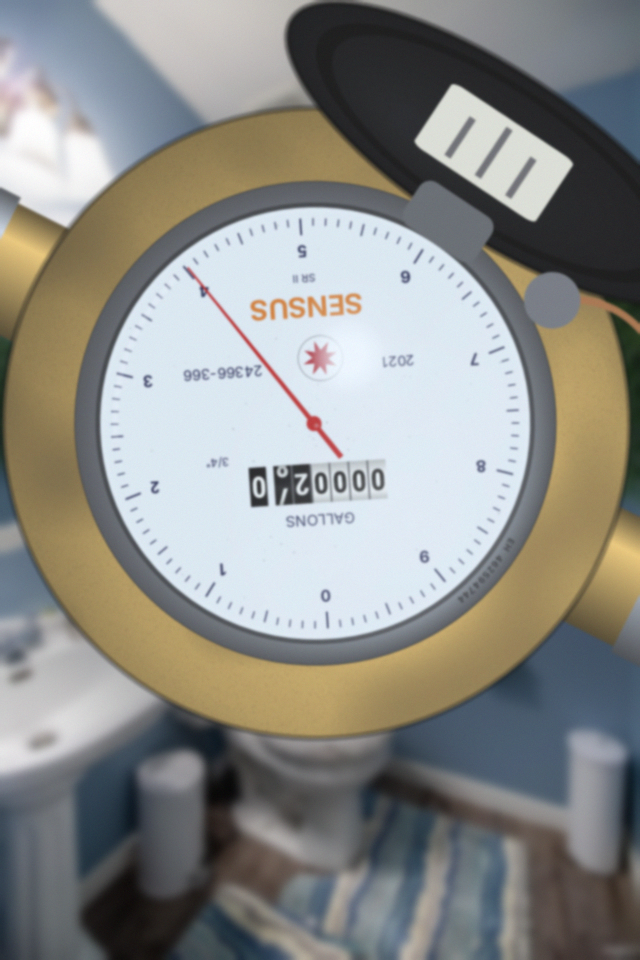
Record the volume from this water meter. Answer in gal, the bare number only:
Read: 274.0
